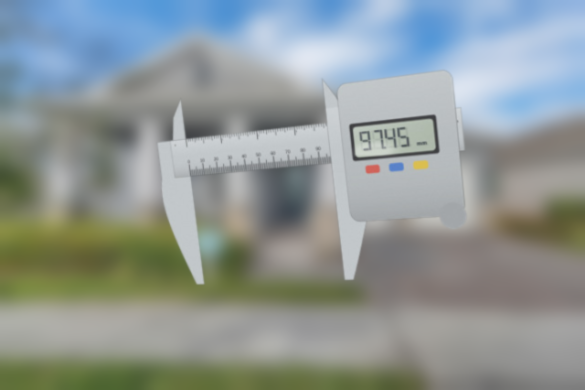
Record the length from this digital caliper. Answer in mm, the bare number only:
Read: 97.45
